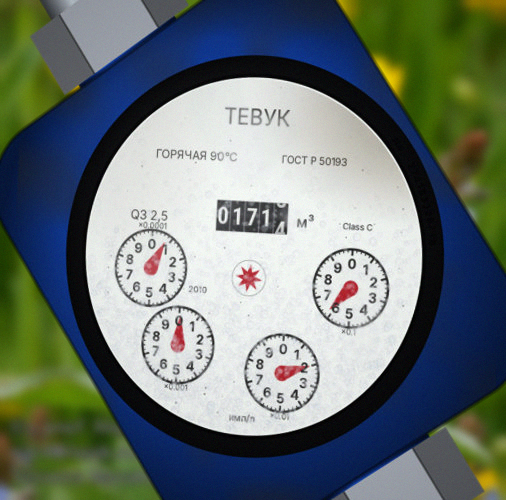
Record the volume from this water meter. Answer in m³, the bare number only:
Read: 1713.6200
